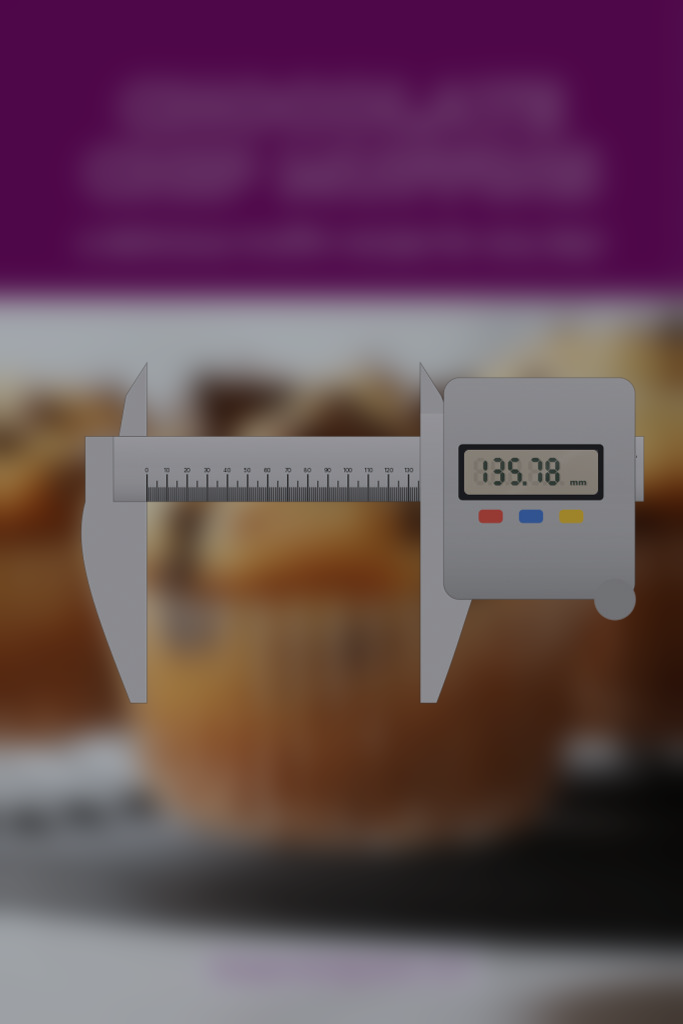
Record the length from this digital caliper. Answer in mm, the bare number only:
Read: 135.78
